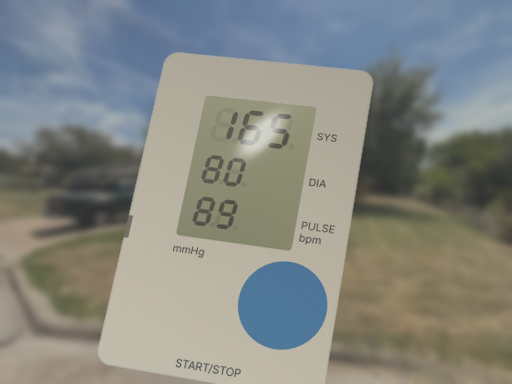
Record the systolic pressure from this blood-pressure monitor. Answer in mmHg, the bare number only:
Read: 165
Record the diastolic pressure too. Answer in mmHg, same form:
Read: 80
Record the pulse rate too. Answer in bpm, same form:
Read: 89
